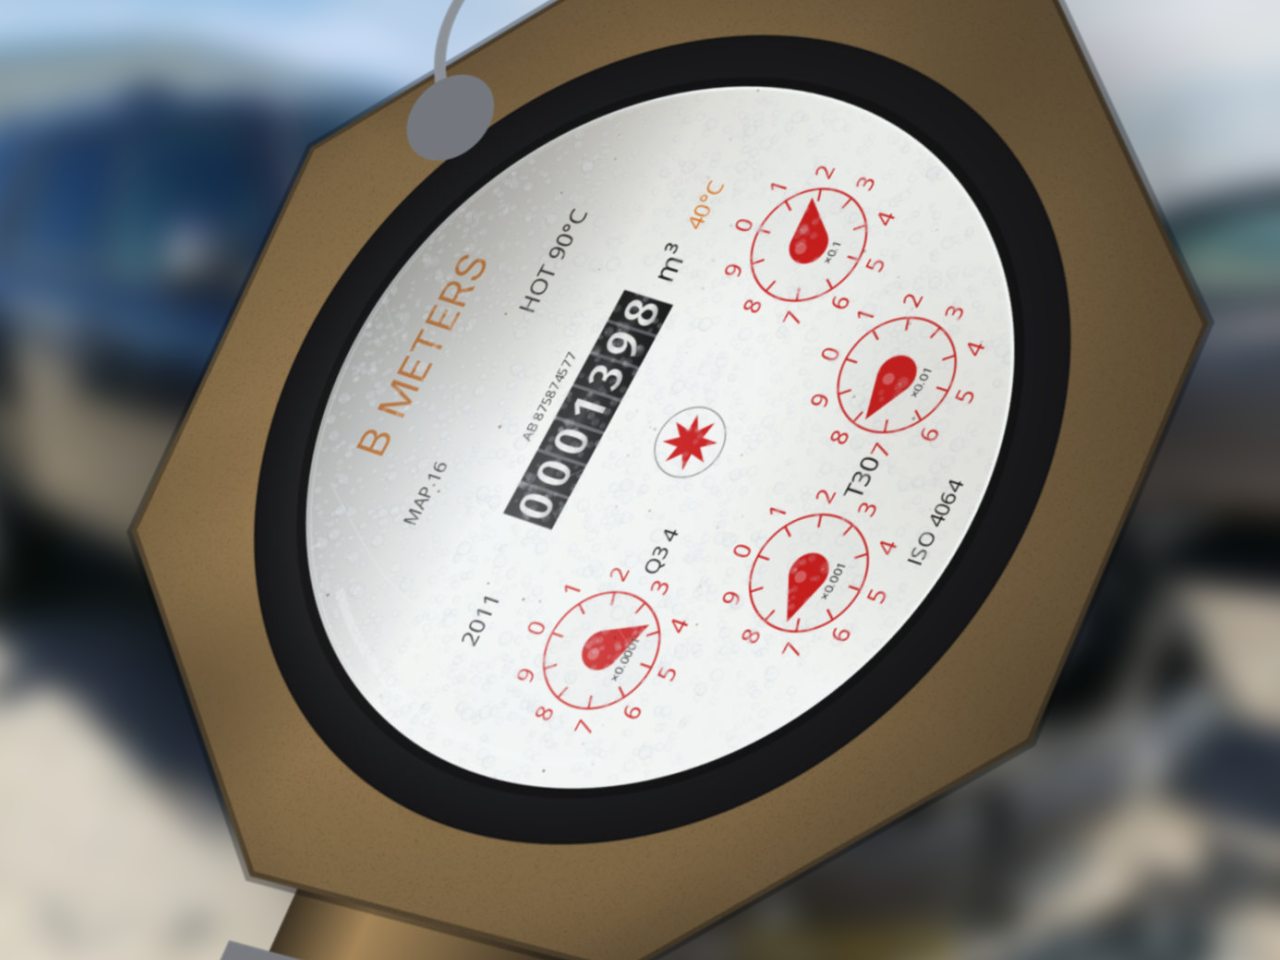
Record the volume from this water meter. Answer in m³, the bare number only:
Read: 1398.1773
